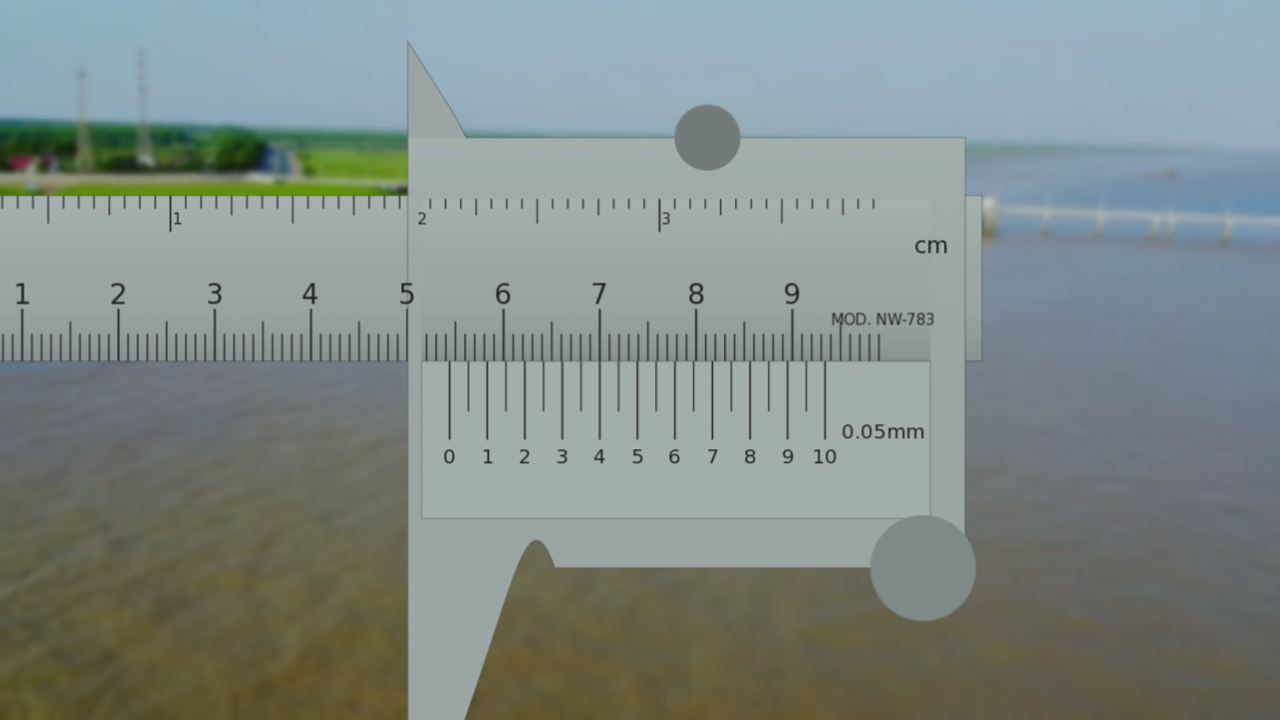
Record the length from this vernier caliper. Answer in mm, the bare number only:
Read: 54.4
